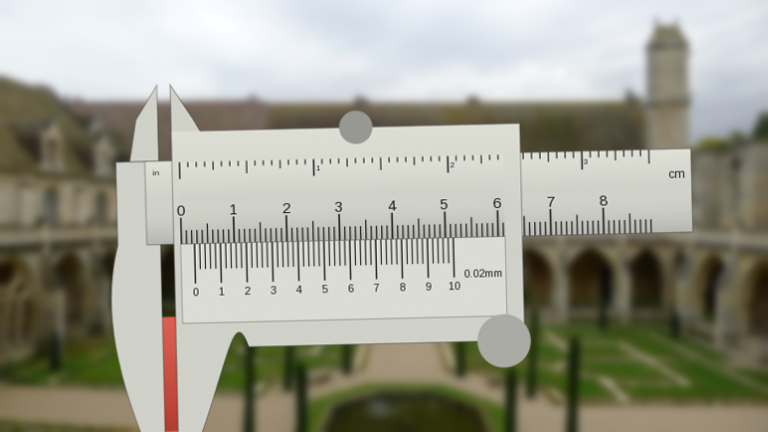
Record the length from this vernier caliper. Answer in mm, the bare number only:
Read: 2.5
